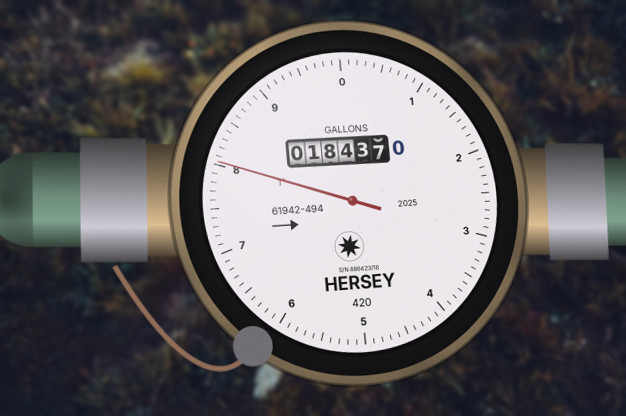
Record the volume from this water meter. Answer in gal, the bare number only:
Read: 184368.0
